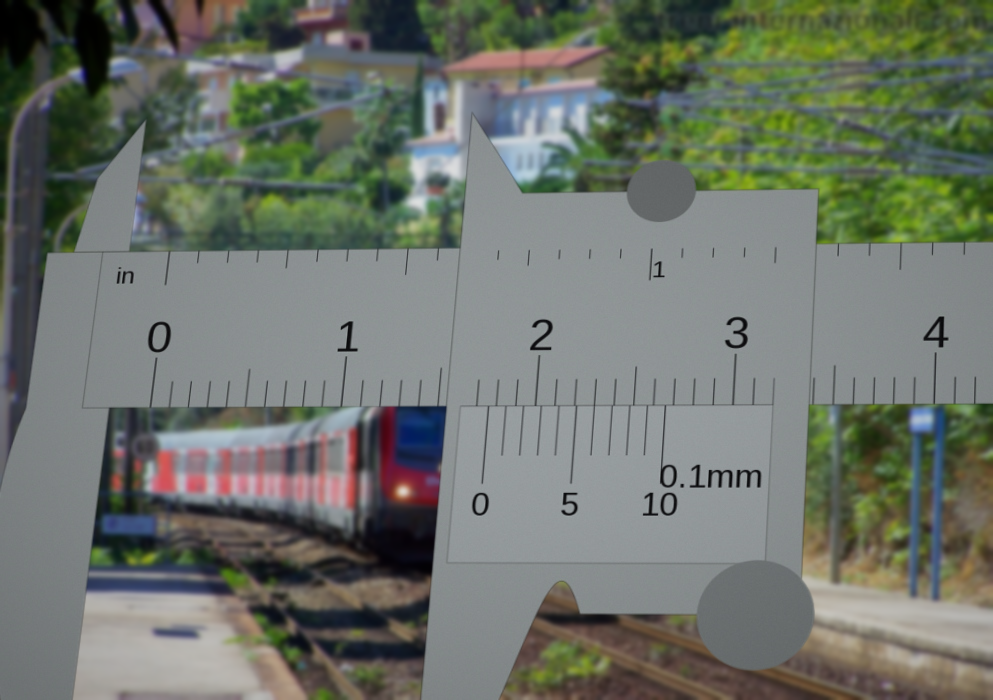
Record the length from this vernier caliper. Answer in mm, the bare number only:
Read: 17.6
